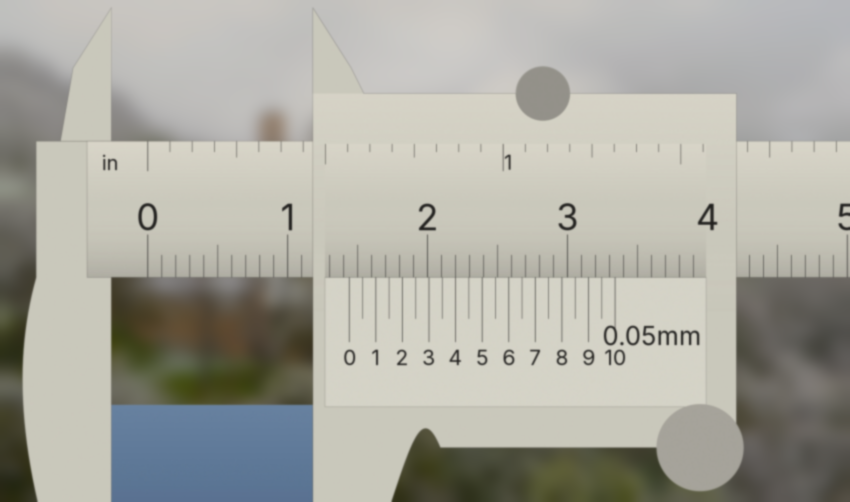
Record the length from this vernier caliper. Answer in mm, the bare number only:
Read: 14.4
